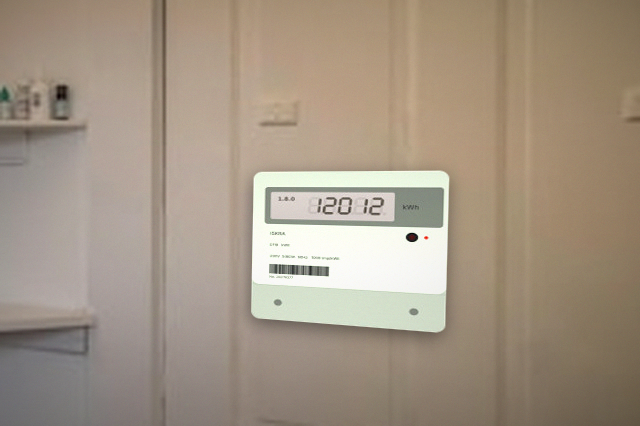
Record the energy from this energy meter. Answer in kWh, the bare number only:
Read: 12012
